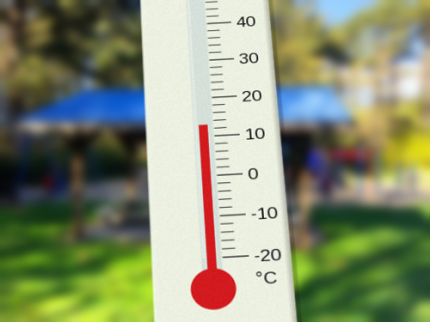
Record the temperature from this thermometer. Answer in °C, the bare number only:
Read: 13
